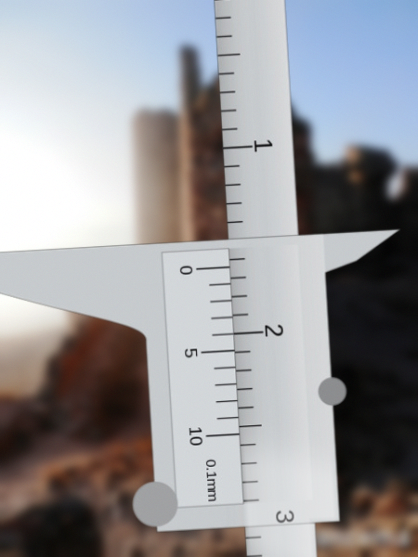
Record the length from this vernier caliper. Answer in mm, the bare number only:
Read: 16.4
